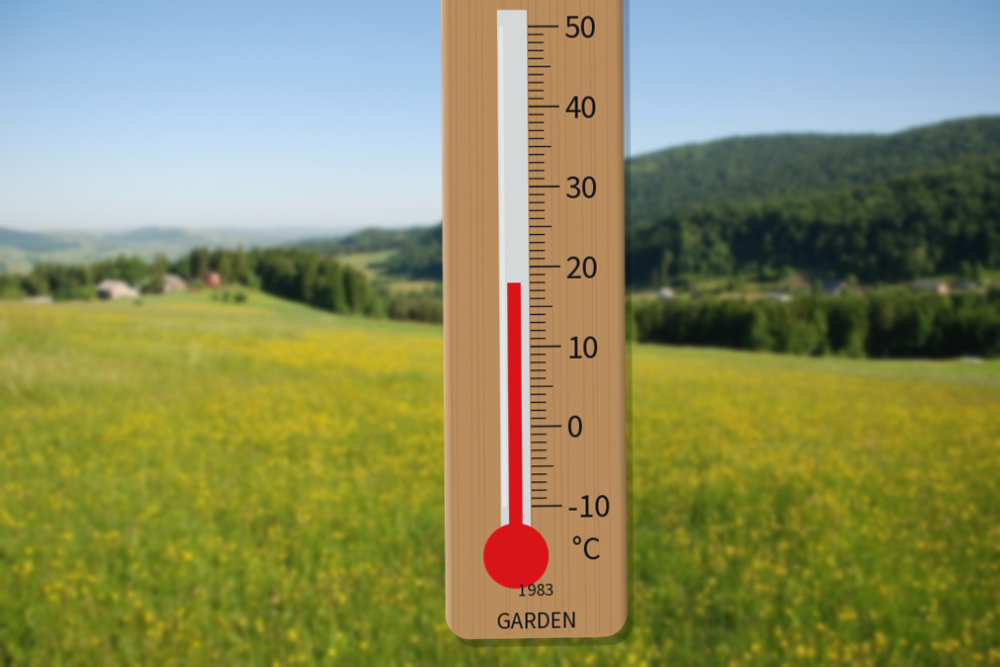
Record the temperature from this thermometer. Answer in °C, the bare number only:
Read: 18
